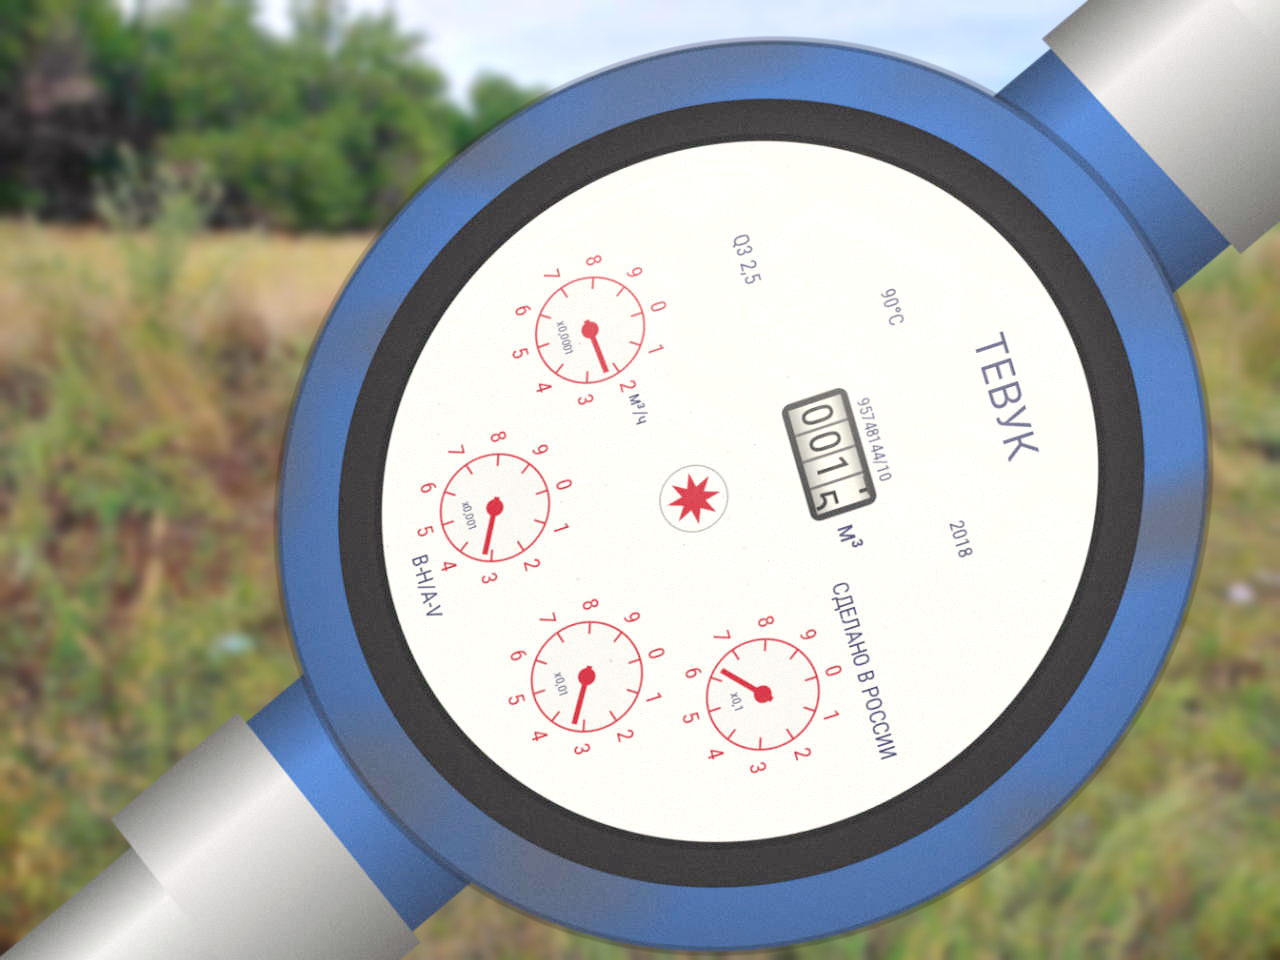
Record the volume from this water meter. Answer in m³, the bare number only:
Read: 14.6332
